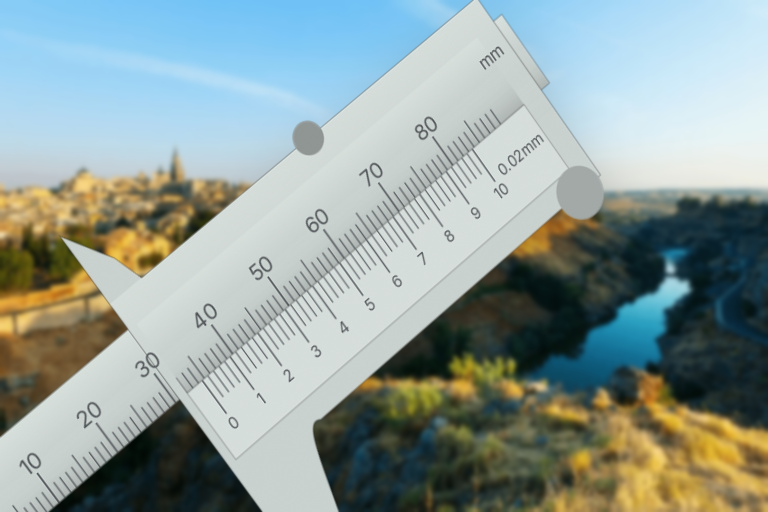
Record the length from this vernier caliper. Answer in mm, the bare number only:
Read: 34.6
